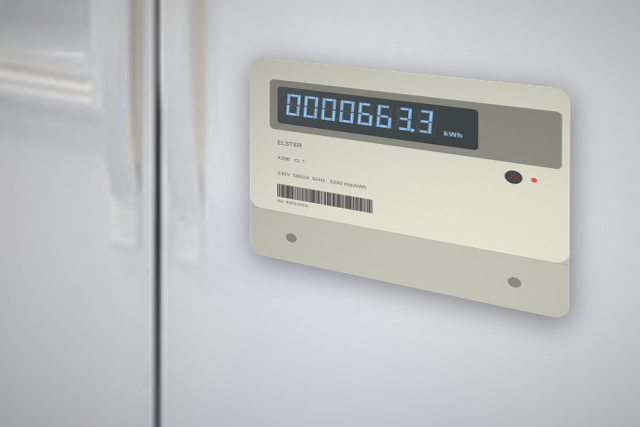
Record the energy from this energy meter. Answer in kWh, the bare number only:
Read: 663.3
